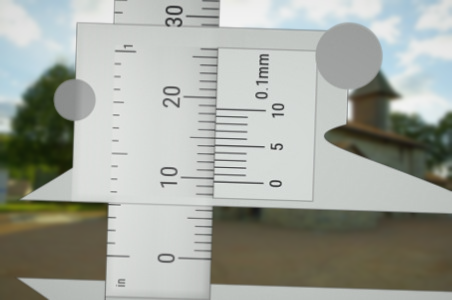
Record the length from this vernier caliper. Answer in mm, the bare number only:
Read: 9.6
